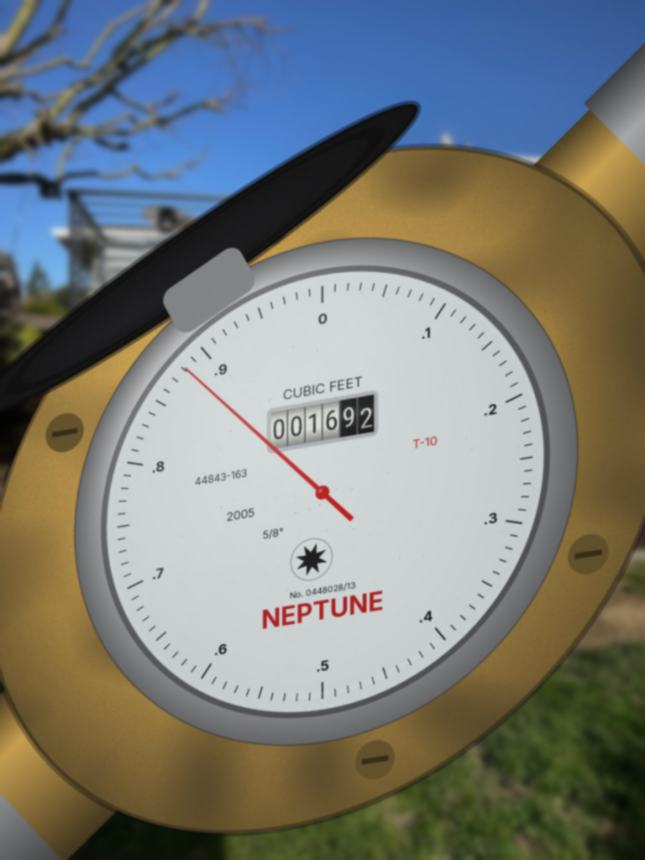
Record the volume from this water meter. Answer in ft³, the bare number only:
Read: 1691.88
